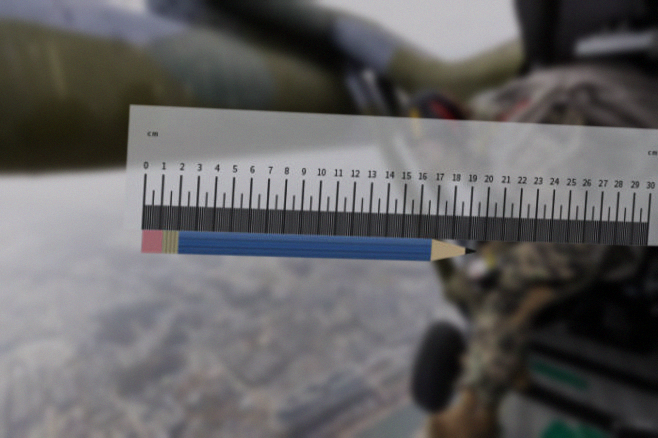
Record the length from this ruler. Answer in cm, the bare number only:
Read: 19.5
